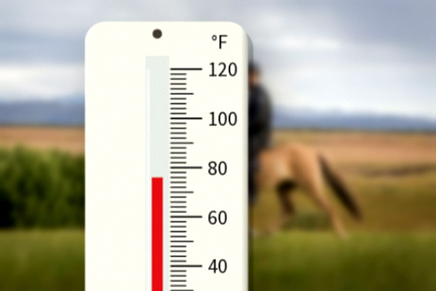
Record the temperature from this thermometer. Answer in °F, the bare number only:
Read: 76
